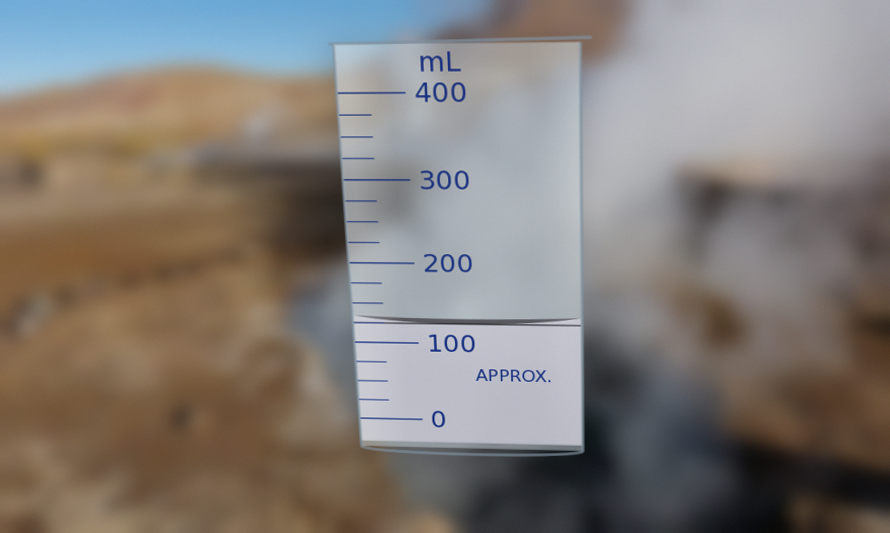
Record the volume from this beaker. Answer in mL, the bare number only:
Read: 125
